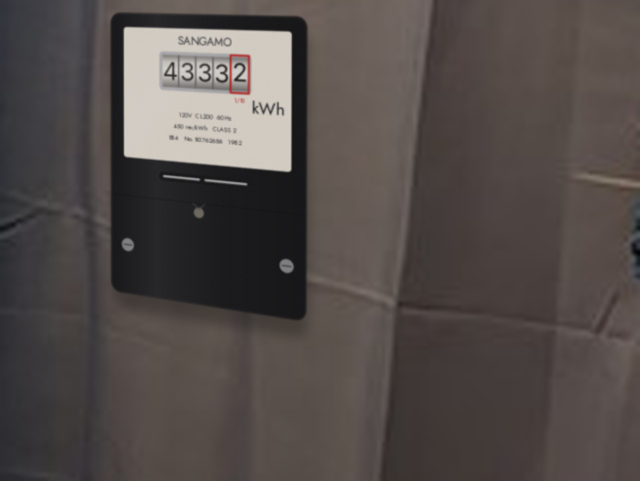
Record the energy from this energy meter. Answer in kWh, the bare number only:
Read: 4333.2
